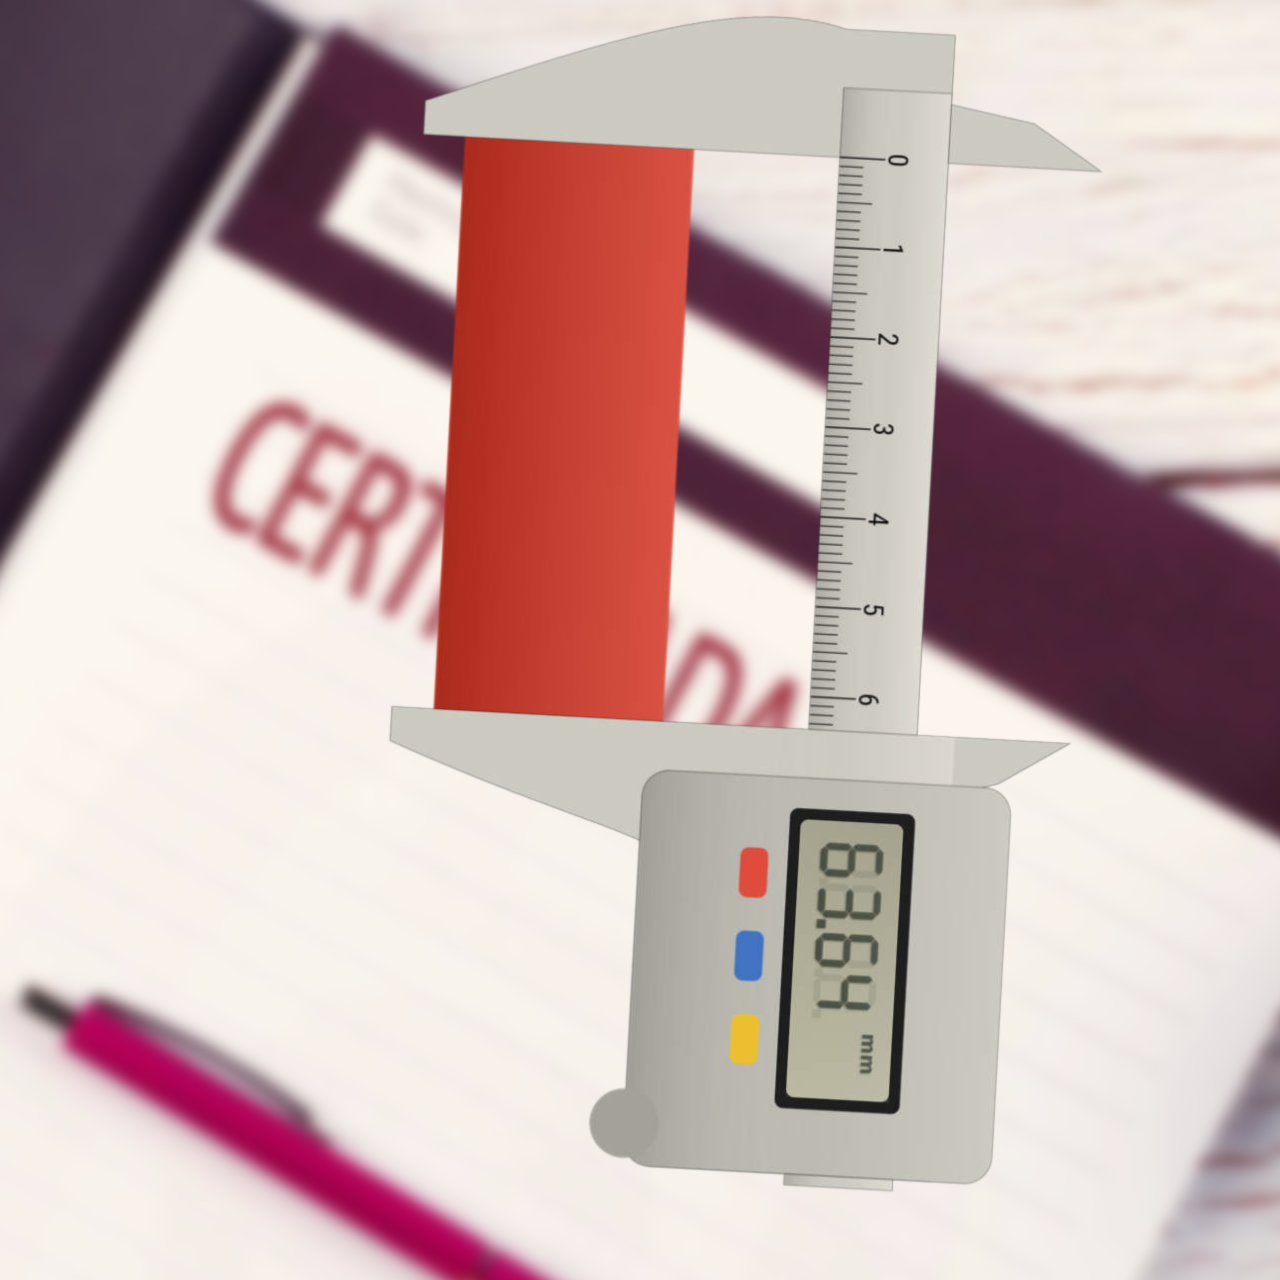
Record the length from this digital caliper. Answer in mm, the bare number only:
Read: 63.64
